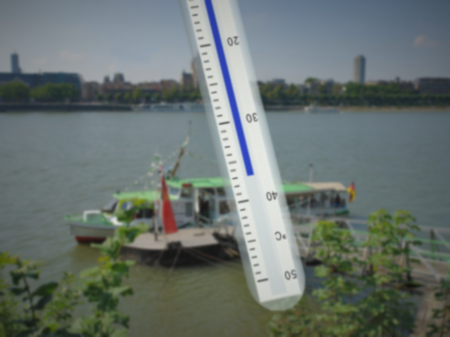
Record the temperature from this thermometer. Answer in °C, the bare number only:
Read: 37
